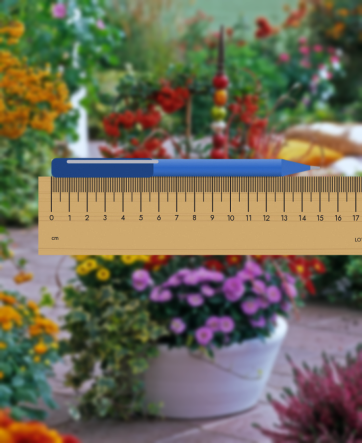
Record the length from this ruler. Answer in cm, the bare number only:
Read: 15
